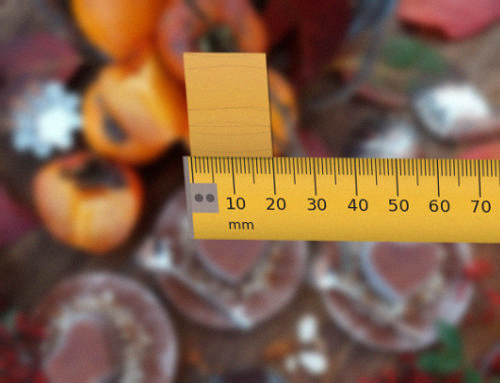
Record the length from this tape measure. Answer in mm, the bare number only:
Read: 20
